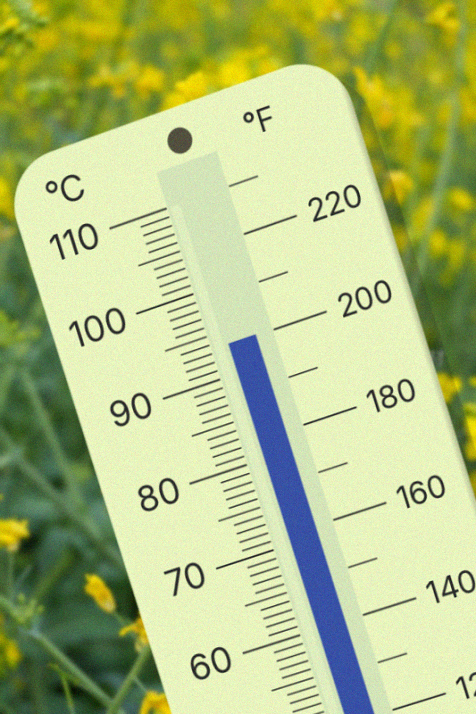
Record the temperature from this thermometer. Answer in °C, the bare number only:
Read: 93.5
